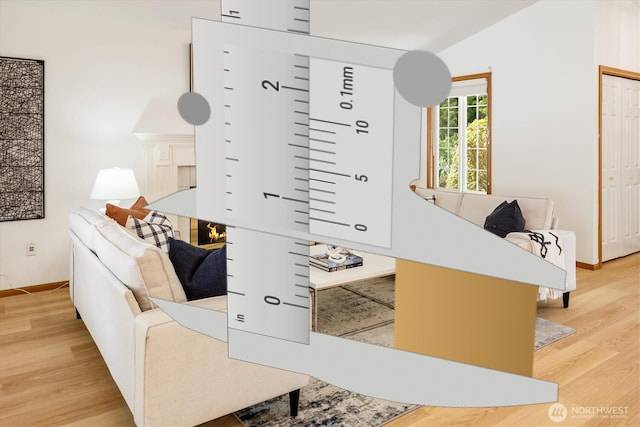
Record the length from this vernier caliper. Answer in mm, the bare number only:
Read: 8.6
